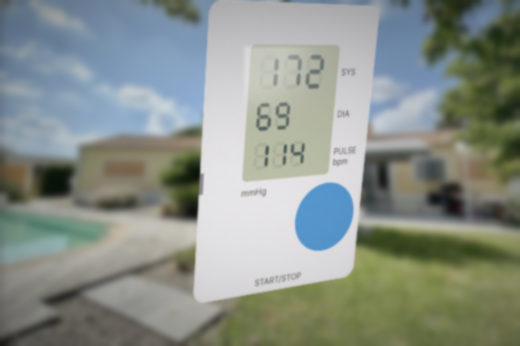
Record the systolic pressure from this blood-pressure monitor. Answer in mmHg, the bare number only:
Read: 172
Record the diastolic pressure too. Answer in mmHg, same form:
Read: 69
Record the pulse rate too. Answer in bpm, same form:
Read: 114
